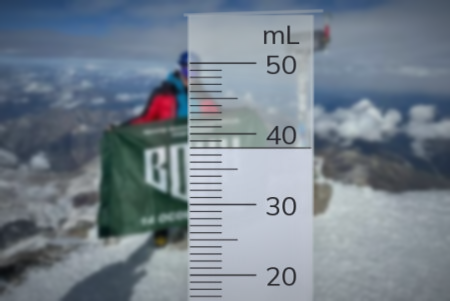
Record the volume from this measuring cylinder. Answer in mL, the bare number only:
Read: 38
